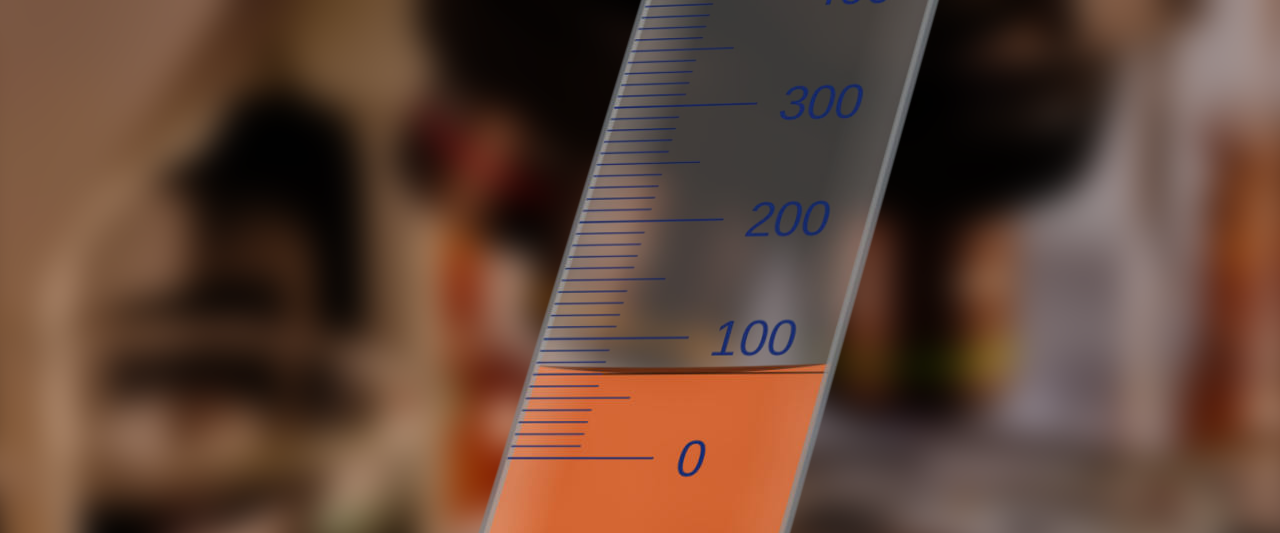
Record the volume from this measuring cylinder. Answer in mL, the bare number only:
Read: 70
